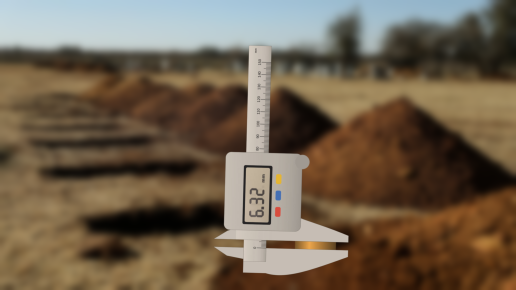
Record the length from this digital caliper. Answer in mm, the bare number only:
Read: 6.32
